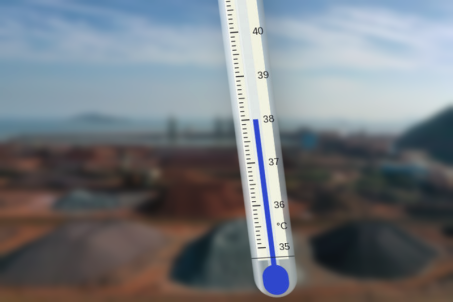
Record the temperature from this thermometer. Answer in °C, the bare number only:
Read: 38
